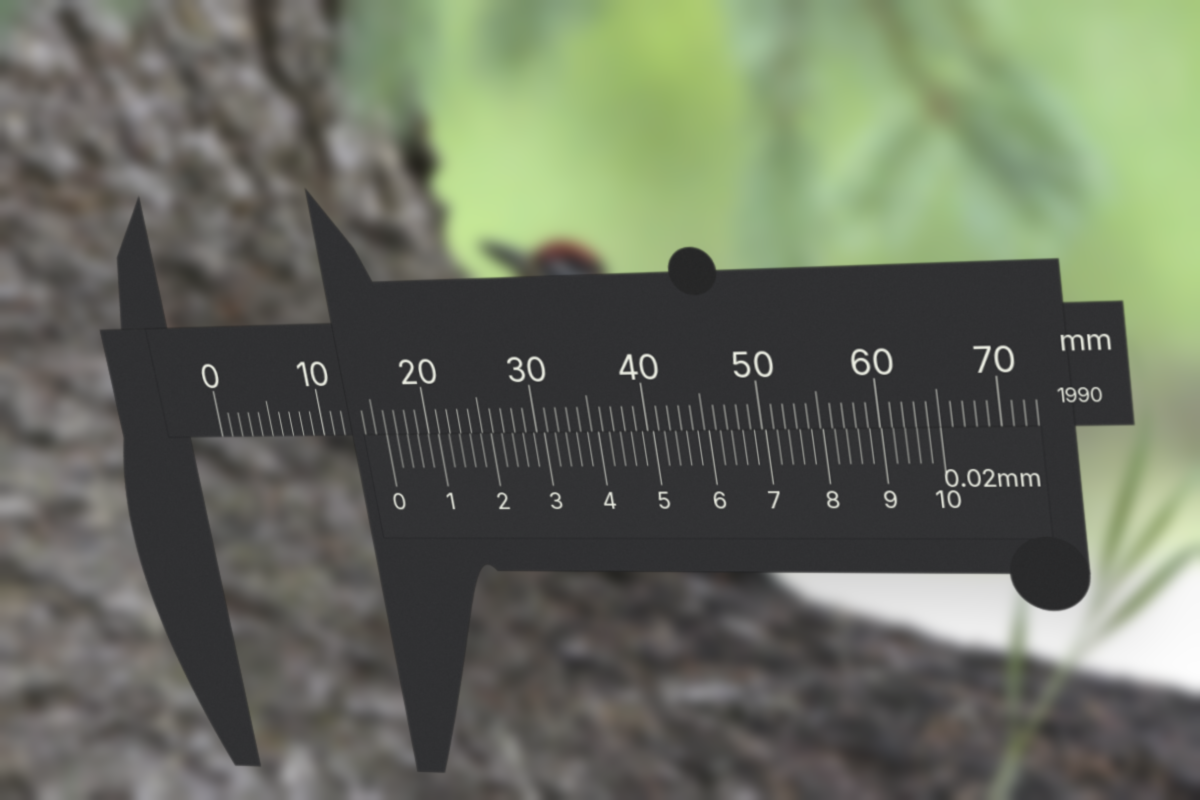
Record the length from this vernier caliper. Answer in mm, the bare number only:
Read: 16.0
